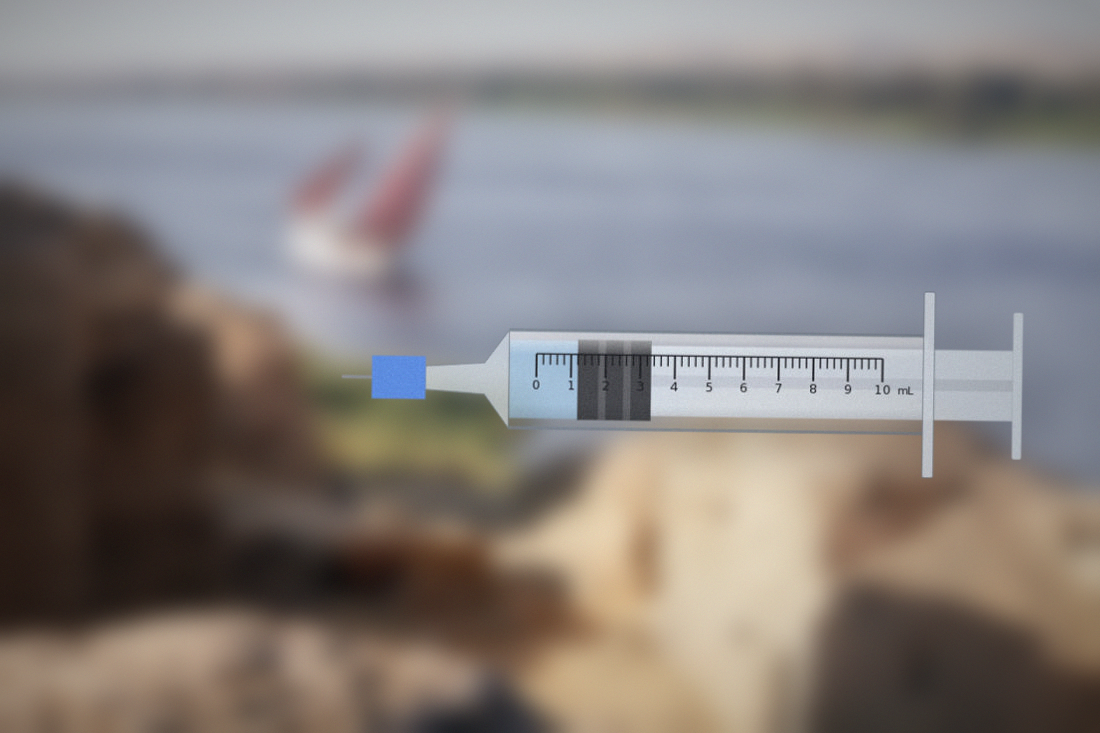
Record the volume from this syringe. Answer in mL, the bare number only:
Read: 1.2
